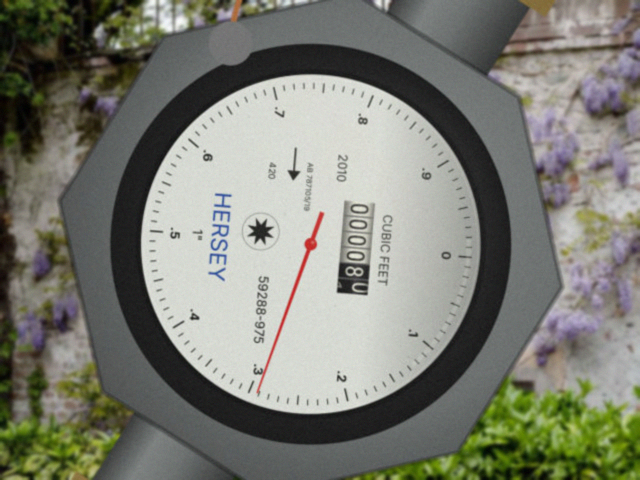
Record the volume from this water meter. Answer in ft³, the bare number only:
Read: 80.29
